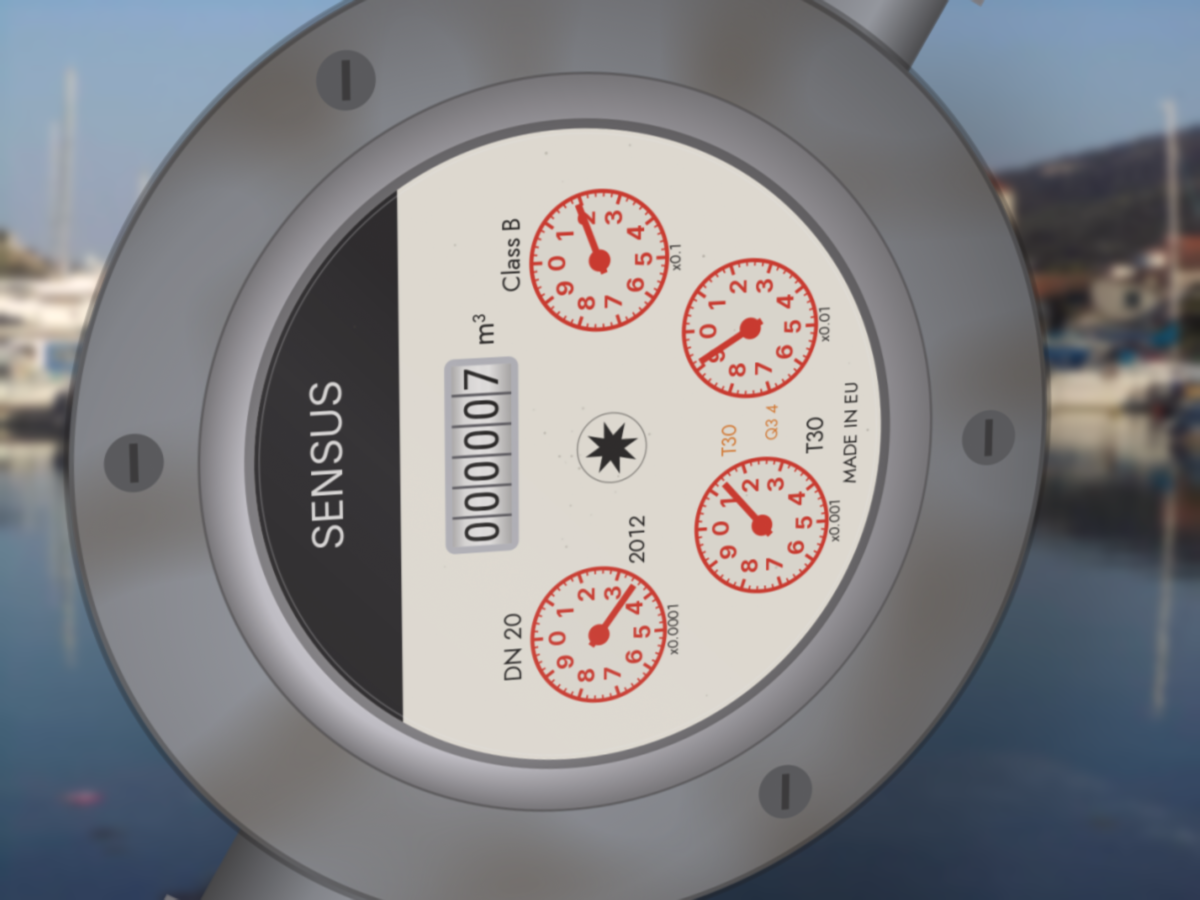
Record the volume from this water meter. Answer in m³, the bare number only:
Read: 7.1913
